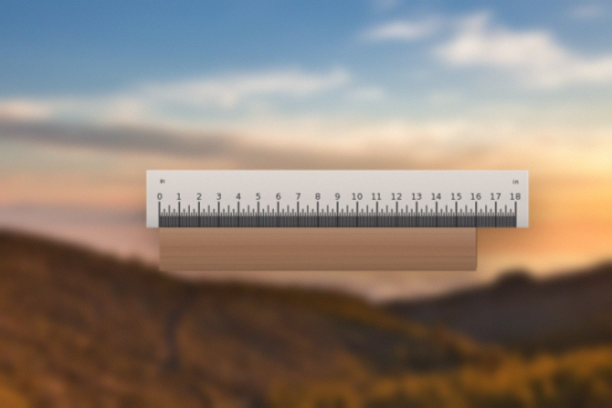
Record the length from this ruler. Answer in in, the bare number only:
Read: 16
